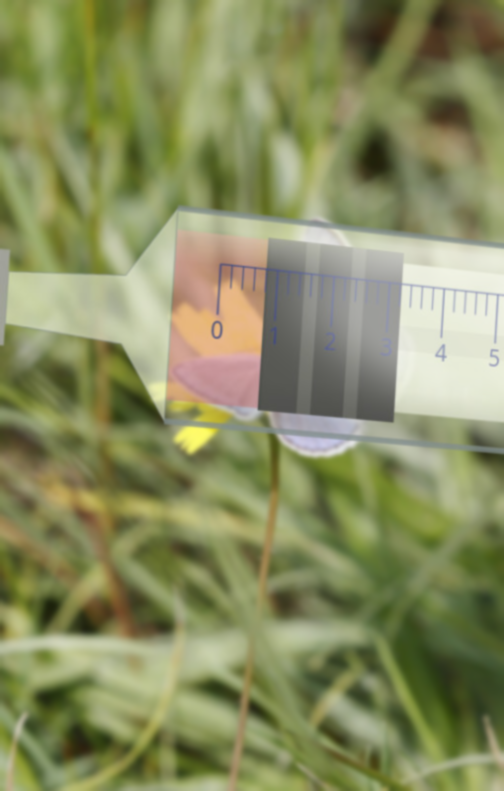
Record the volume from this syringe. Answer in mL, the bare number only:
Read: 0.8
